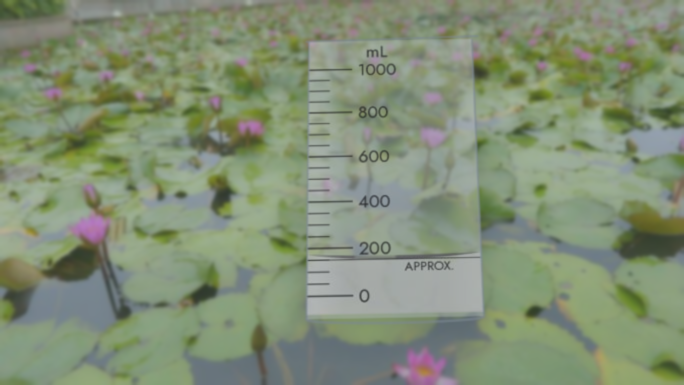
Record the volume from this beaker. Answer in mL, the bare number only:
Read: 150
